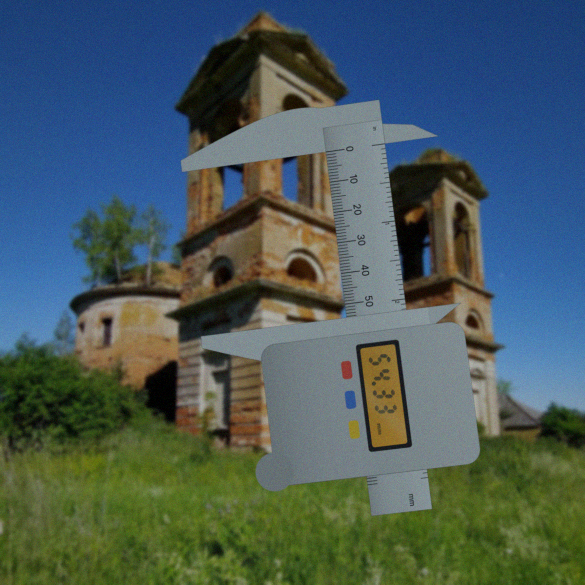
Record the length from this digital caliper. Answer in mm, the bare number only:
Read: 54.33
